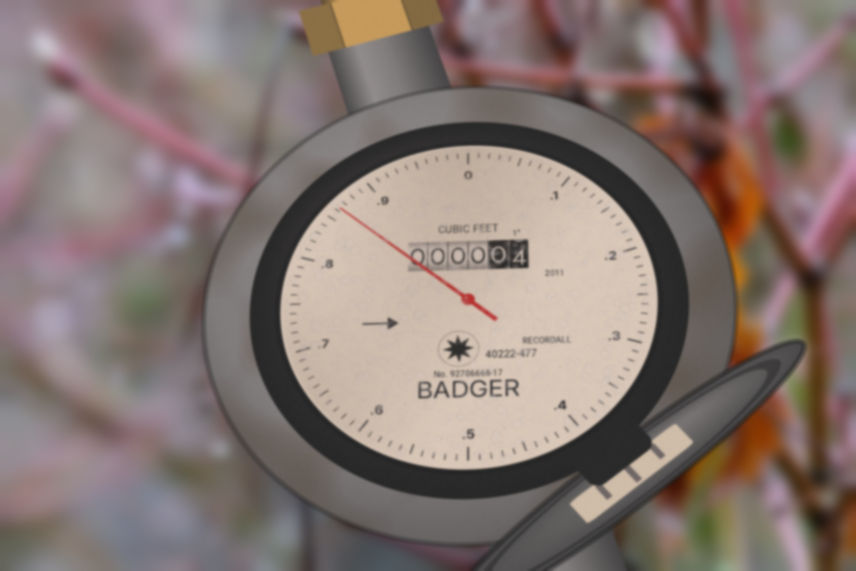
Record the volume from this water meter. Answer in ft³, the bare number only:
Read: 3.86
